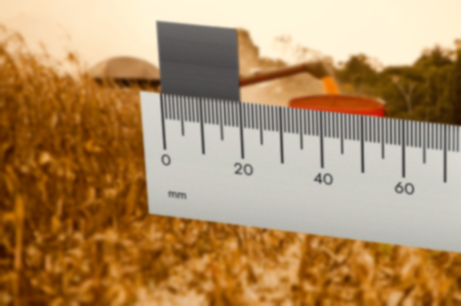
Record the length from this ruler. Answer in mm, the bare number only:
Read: 20
